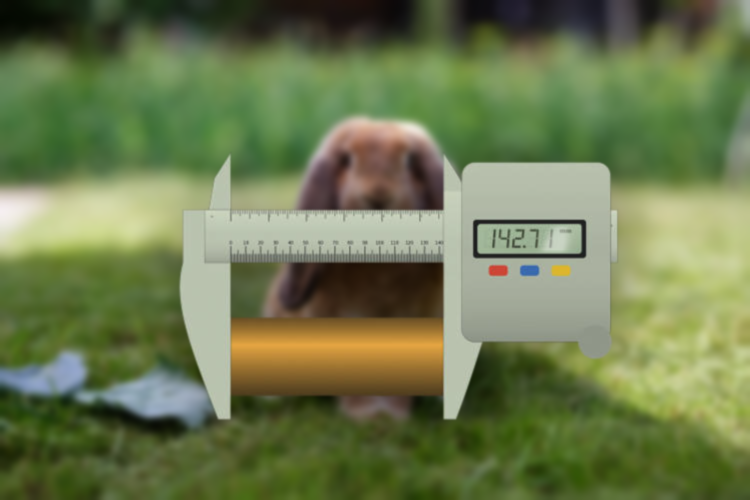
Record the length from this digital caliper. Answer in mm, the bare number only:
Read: 142.71
